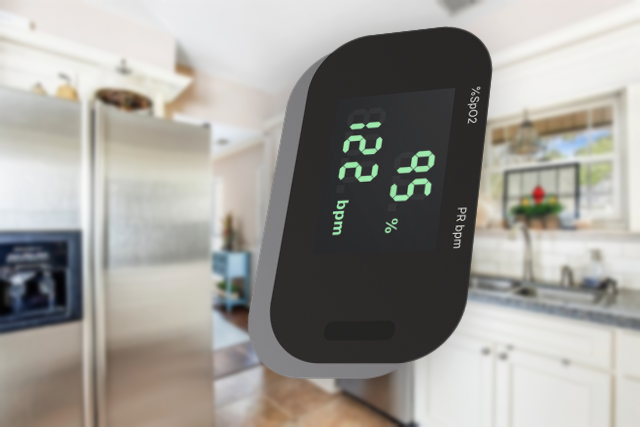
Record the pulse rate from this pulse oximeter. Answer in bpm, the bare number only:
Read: 122
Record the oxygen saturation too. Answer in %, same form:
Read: 95
